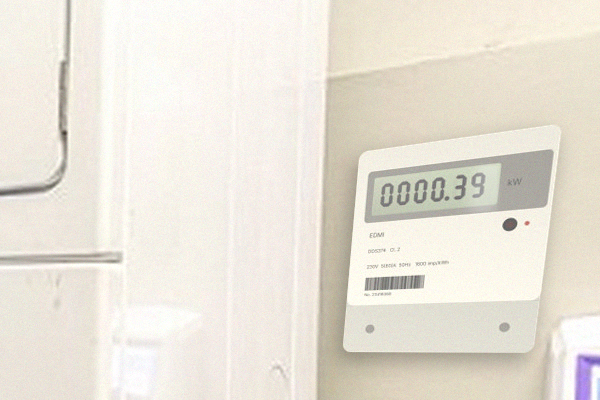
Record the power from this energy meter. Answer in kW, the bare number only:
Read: 0.39
